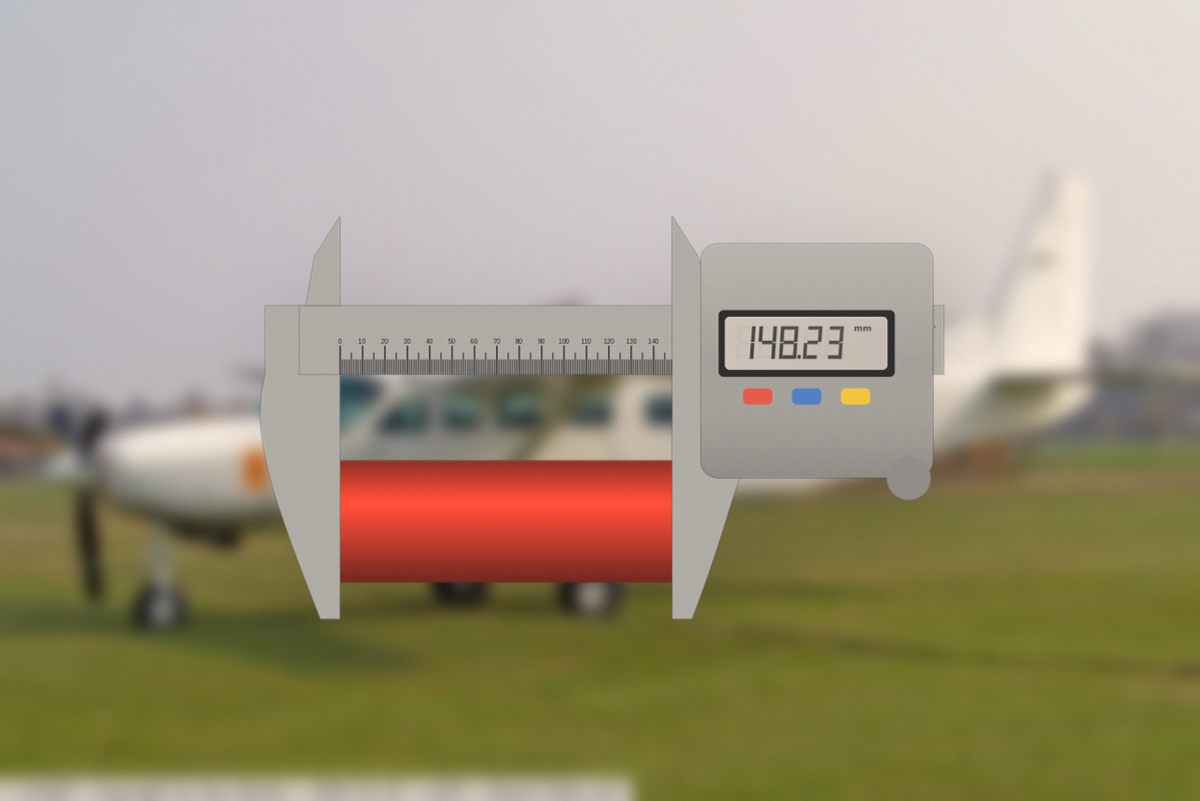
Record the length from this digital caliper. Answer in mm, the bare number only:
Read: 148.23
